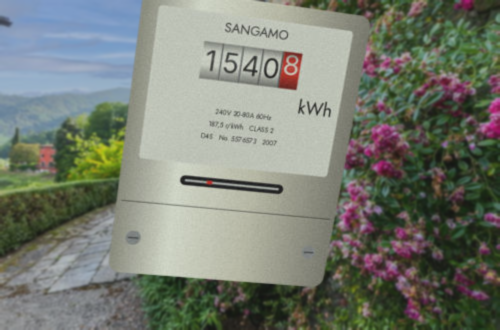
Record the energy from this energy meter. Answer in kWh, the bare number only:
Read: 1540.8
